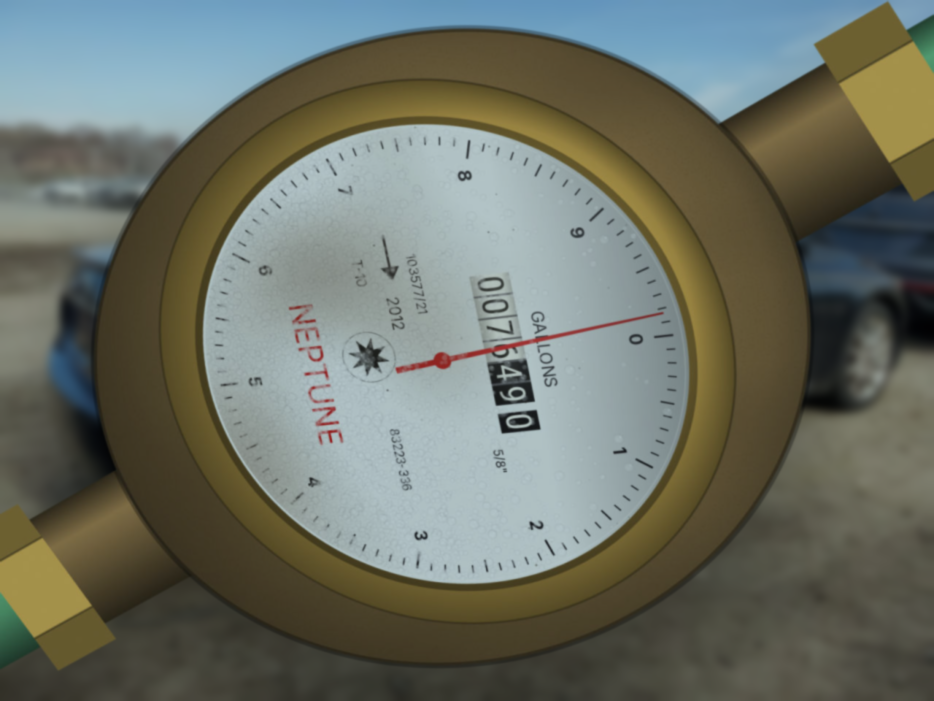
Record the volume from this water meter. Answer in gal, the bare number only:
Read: 76489.8
